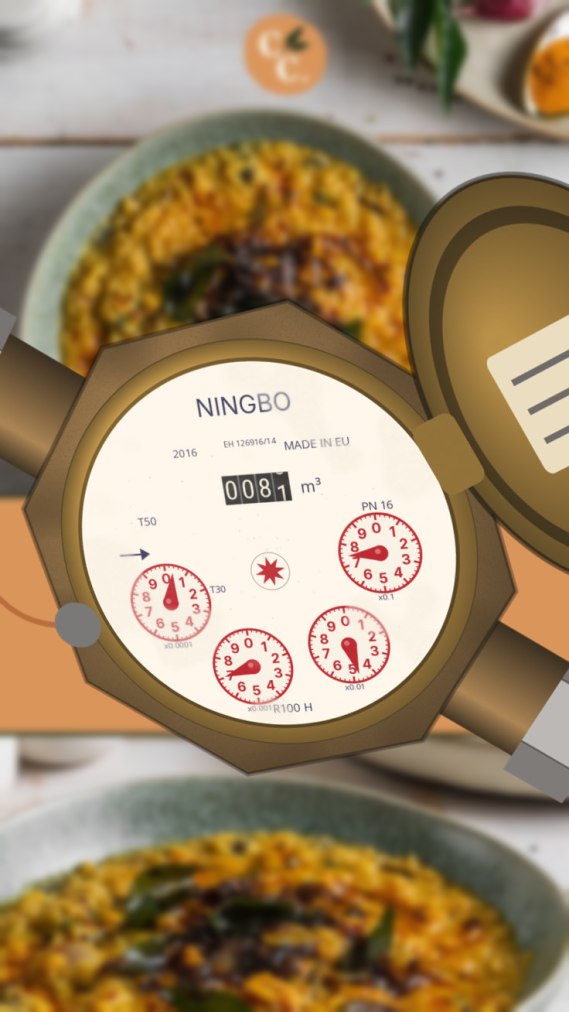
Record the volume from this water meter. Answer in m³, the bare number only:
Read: 80.7470
